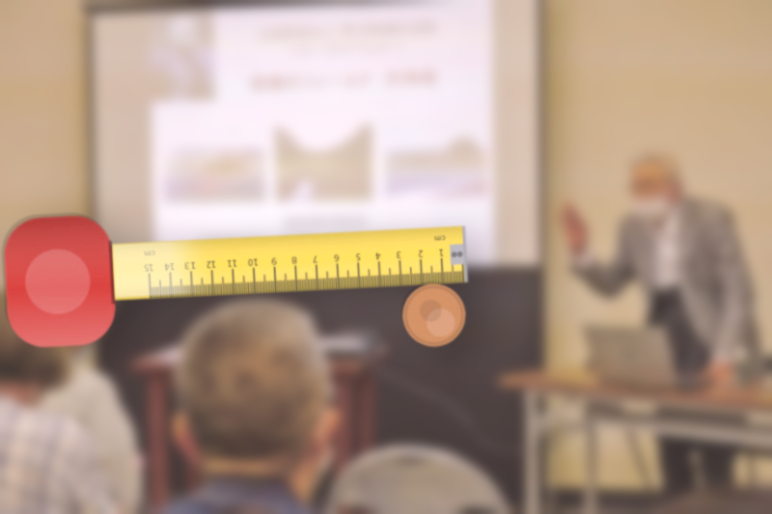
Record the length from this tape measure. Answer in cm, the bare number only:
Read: 3
